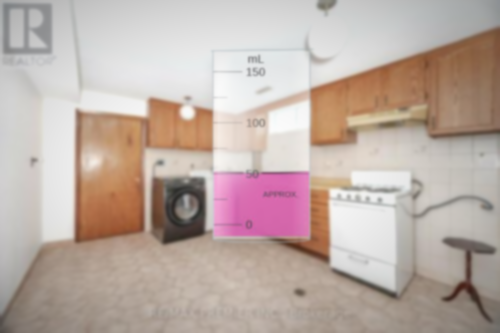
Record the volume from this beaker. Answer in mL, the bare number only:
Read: 50
